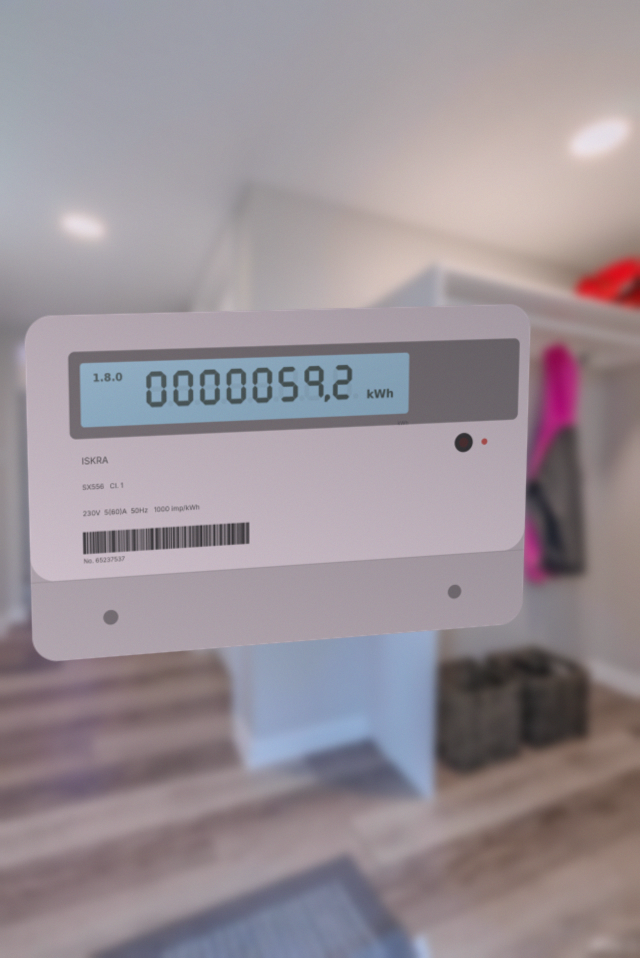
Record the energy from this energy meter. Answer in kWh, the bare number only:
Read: 59.2
